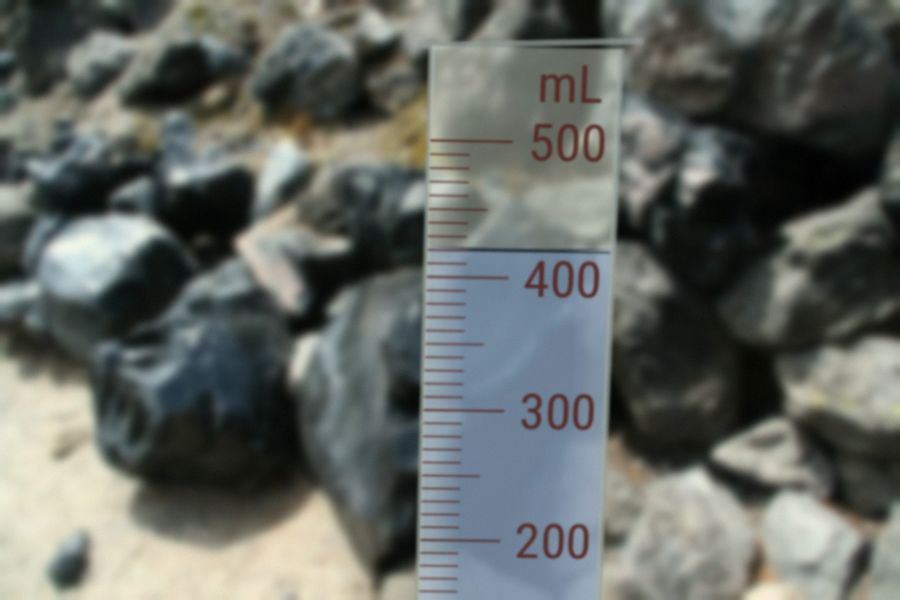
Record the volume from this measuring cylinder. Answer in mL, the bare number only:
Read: 420
